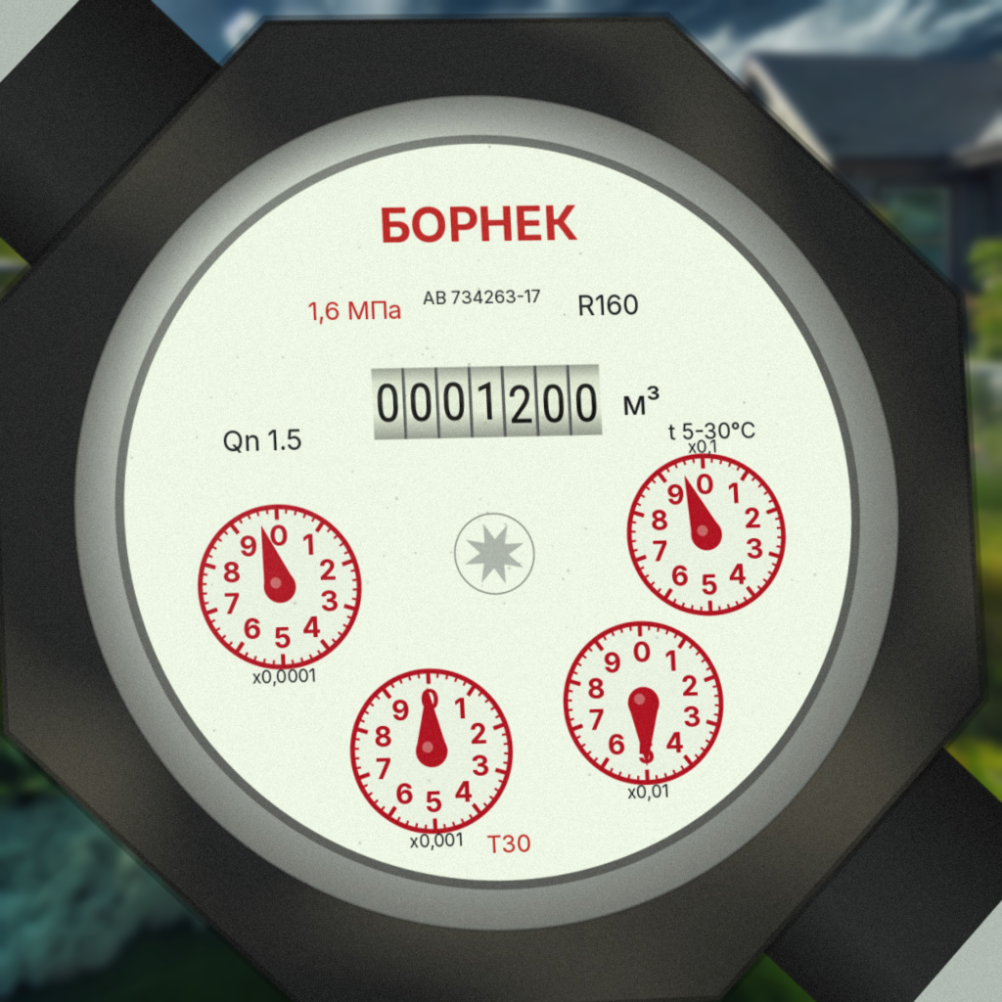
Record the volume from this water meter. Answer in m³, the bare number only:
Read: 1199.9499
